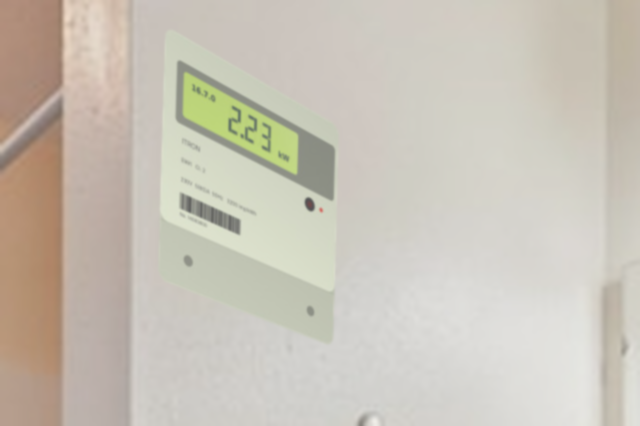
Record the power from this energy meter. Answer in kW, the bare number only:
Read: 2.23
